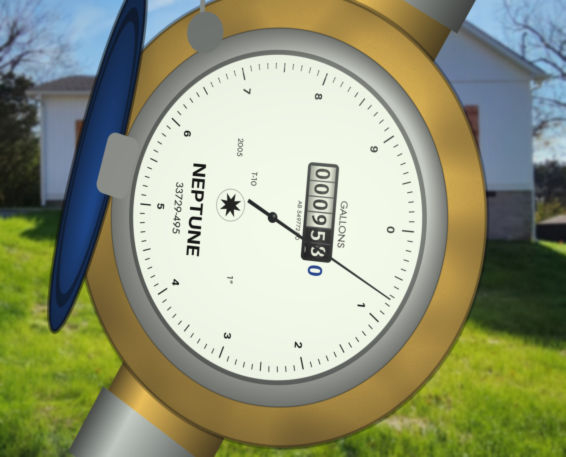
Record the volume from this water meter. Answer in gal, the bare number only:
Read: 9580.7
